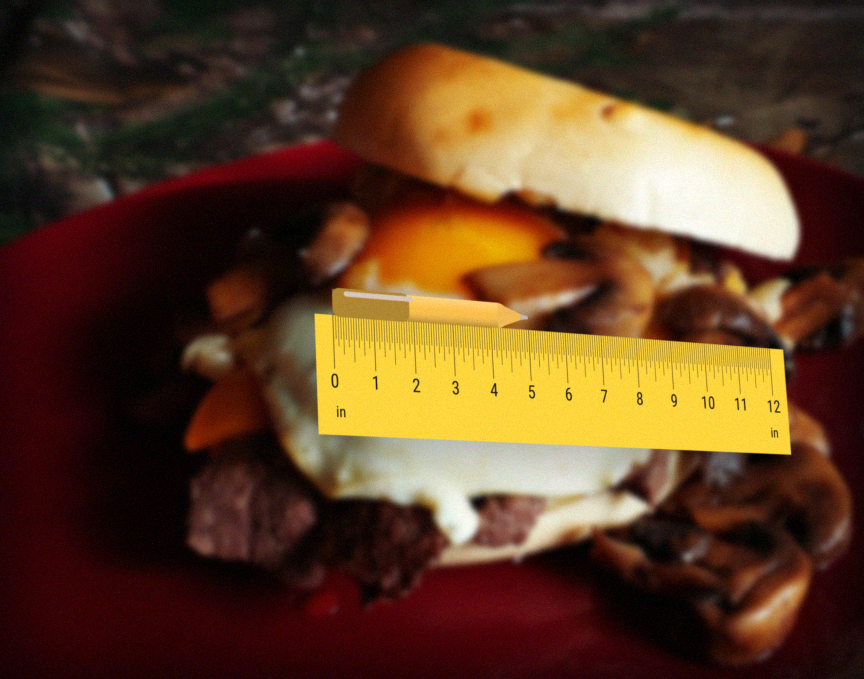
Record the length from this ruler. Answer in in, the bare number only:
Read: 5
